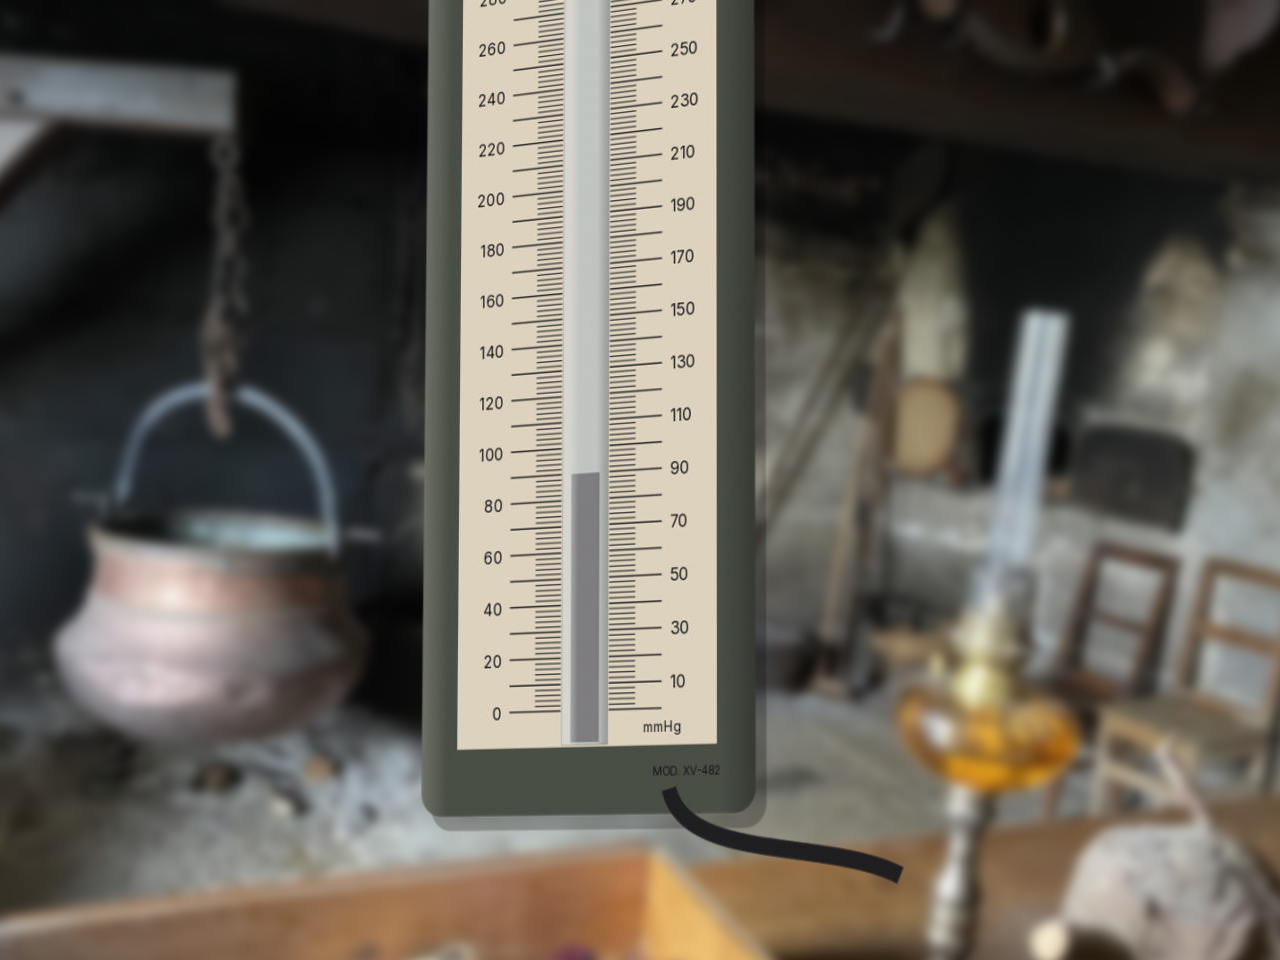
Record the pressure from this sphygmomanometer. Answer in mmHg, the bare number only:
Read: 90
